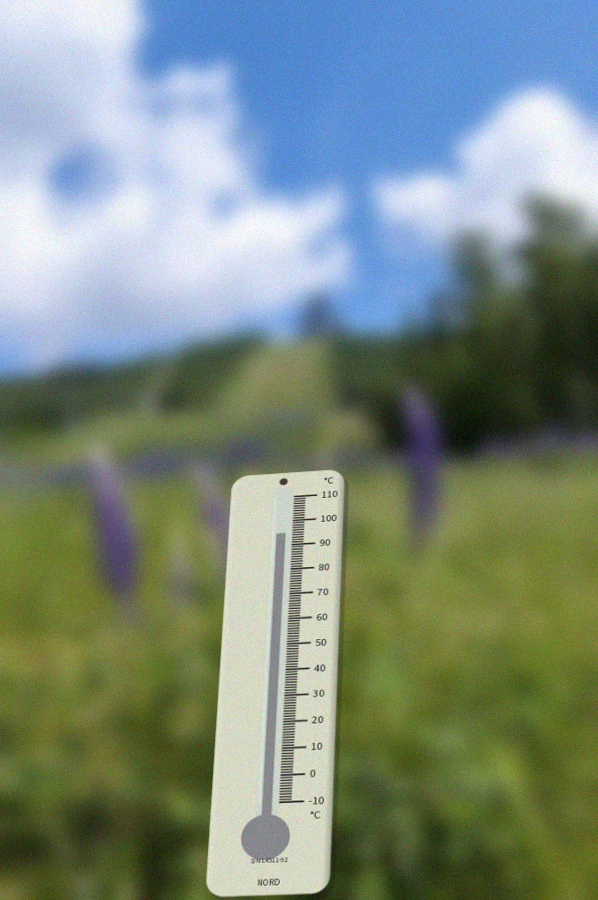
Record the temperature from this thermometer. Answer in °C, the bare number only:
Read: 95
